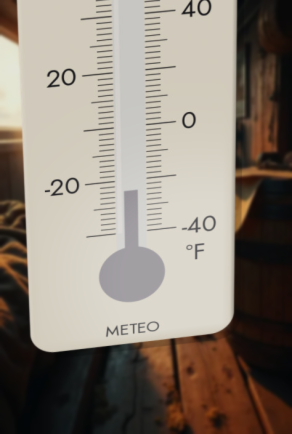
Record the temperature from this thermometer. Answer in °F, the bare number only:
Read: -24
